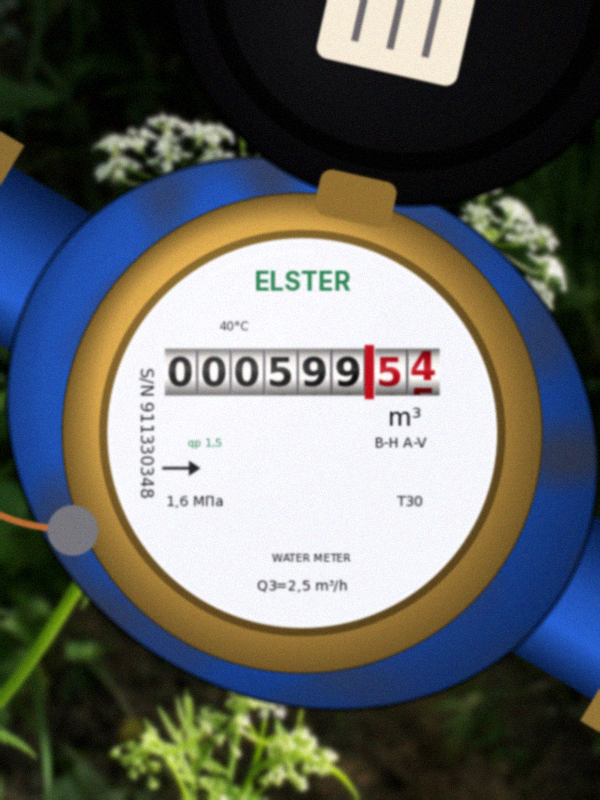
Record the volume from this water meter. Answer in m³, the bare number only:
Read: 599.54
